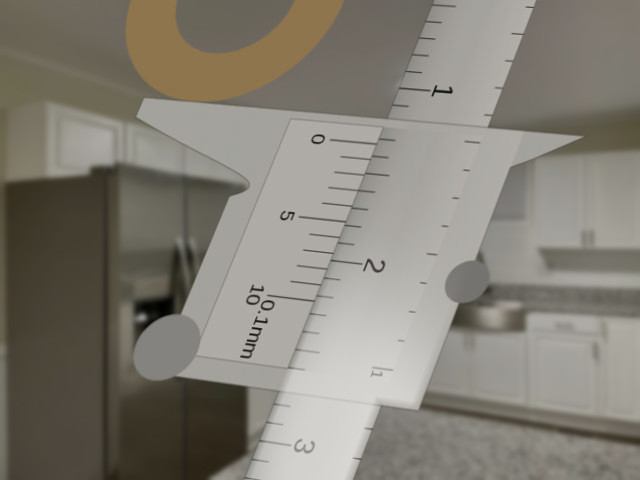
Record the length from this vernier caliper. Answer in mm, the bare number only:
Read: 13.3
